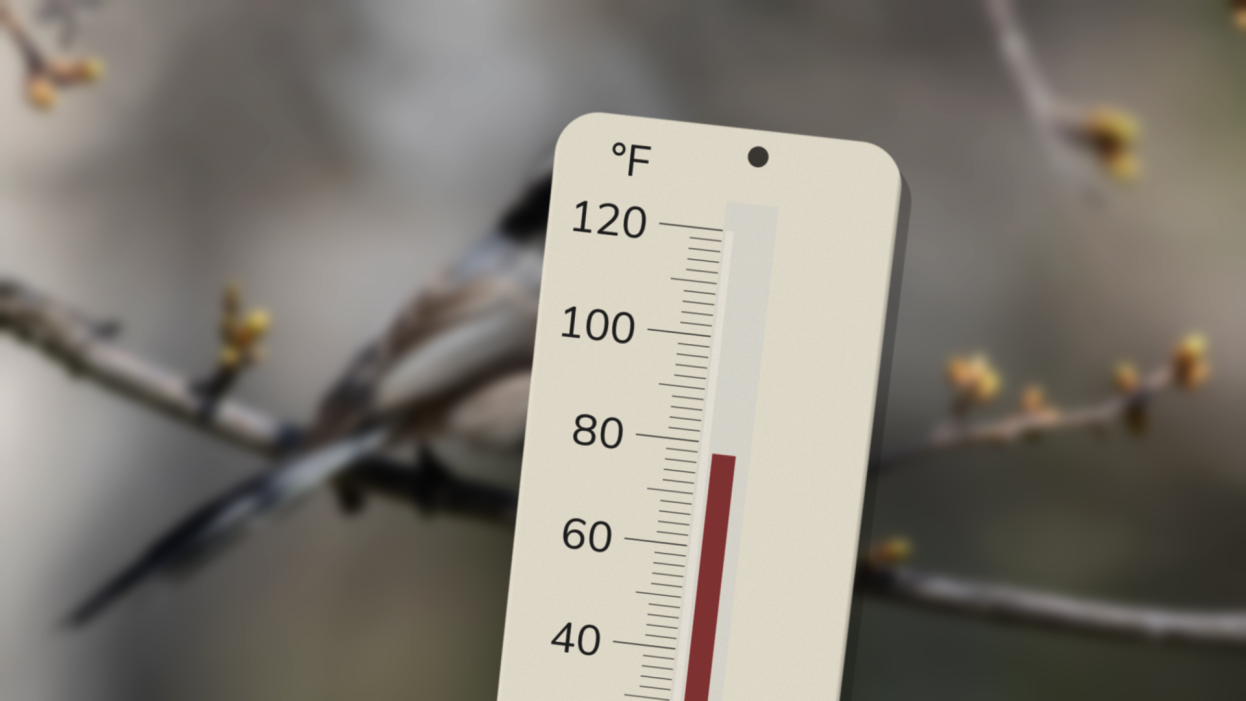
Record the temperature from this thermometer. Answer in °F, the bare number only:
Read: 78
